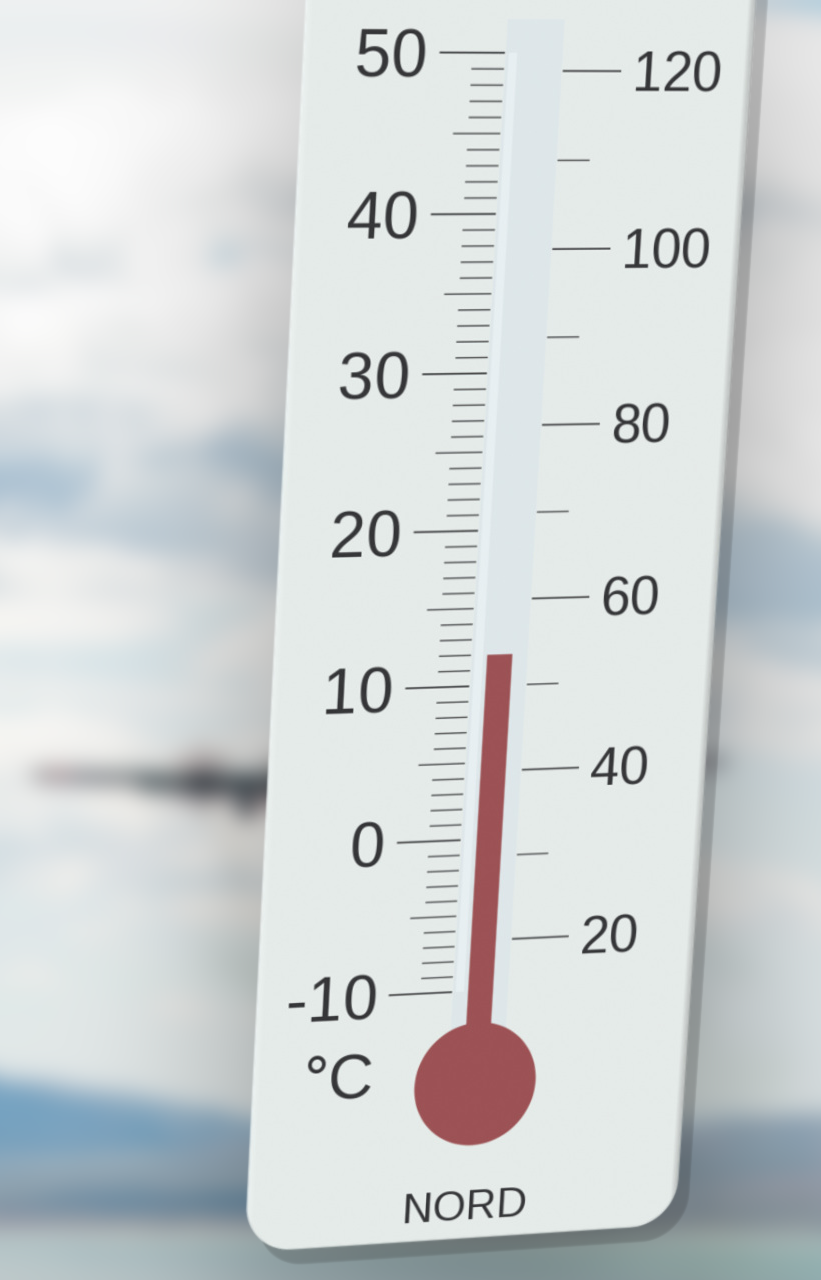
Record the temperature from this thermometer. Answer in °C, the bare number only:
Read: 12
